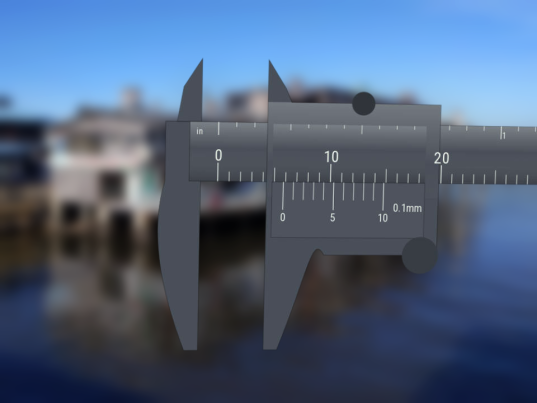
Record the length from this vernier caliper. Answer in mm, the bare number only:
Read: 5.8
